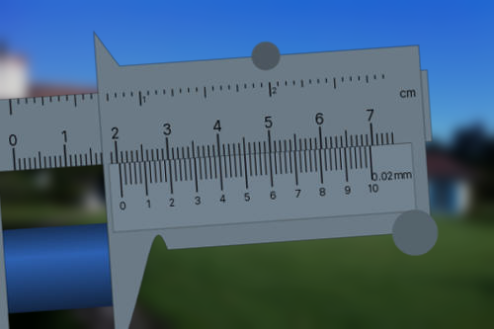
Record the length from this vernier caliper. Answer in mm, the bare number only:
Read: 20.5
